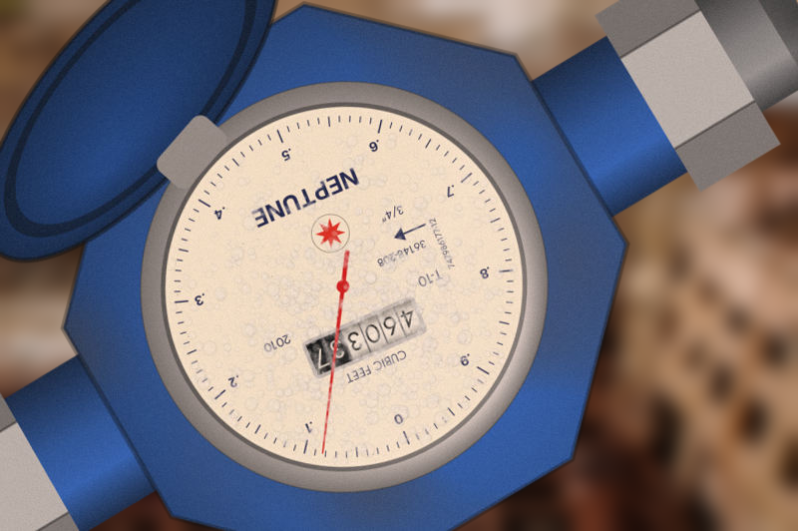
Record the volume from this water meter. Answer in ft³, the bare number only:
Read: 460337.08
